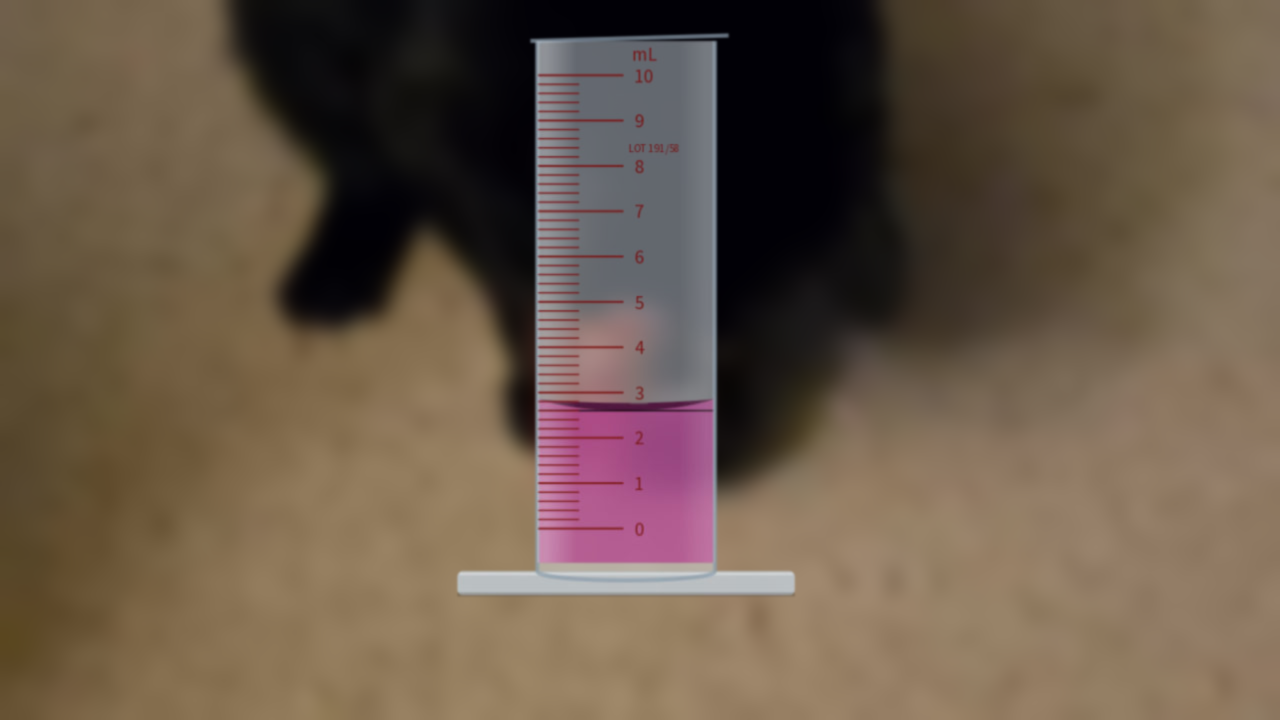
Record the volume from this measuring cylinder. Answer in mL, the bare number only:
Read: 2.6
